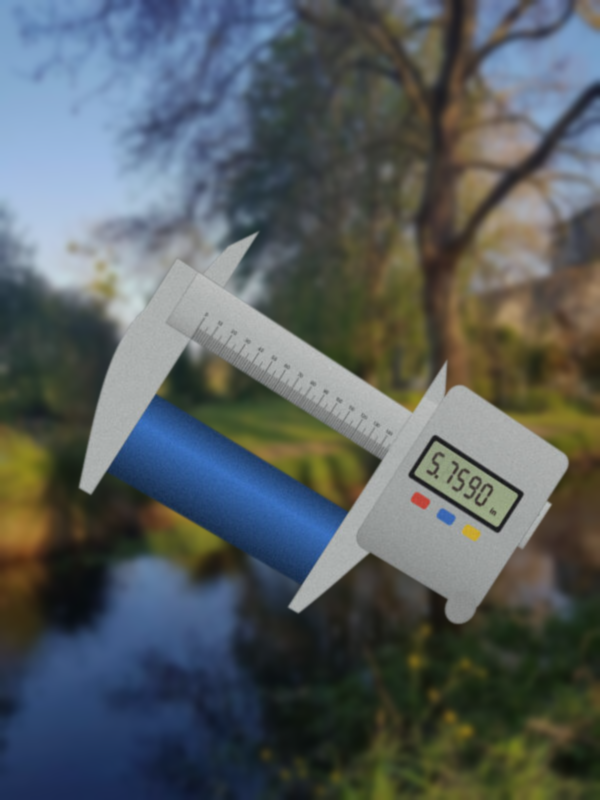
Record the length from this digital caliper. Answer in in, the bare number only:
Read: 5.7590
